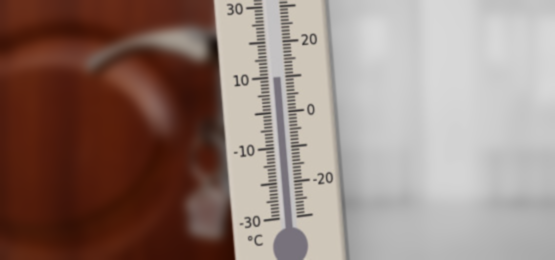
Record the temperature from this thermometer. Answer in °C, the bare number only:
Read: 10
